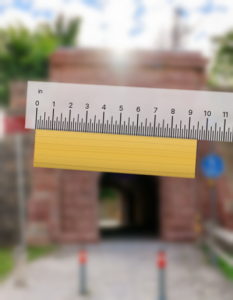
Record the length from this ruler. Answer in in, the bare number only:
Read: 9.5
